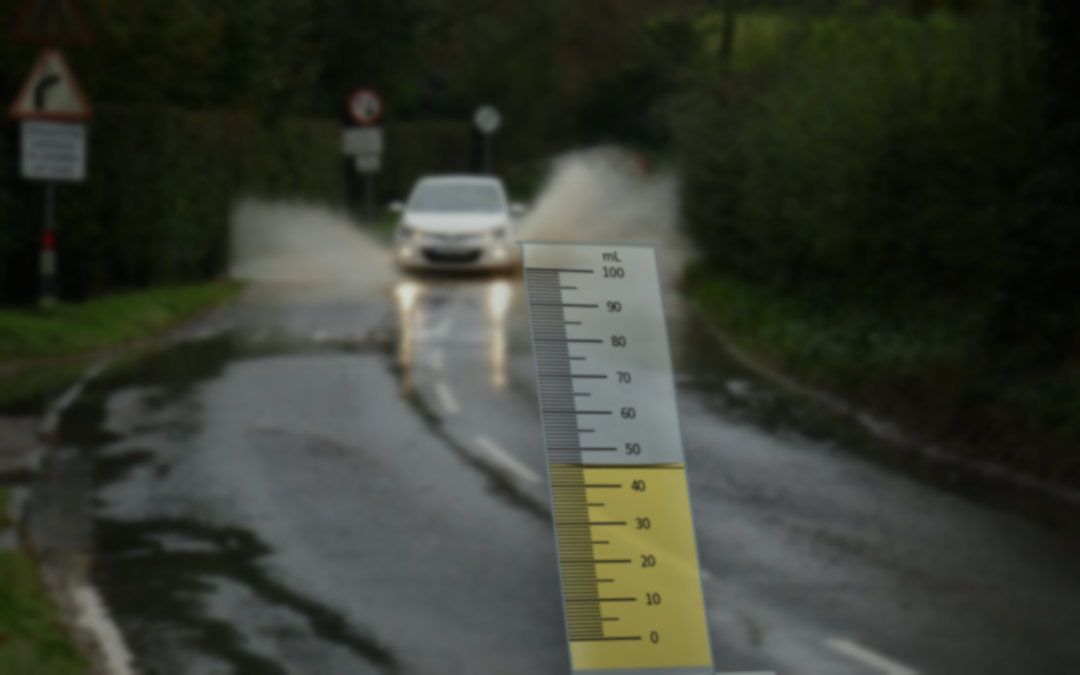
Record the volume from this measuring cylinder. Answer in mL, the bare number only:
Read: 45
